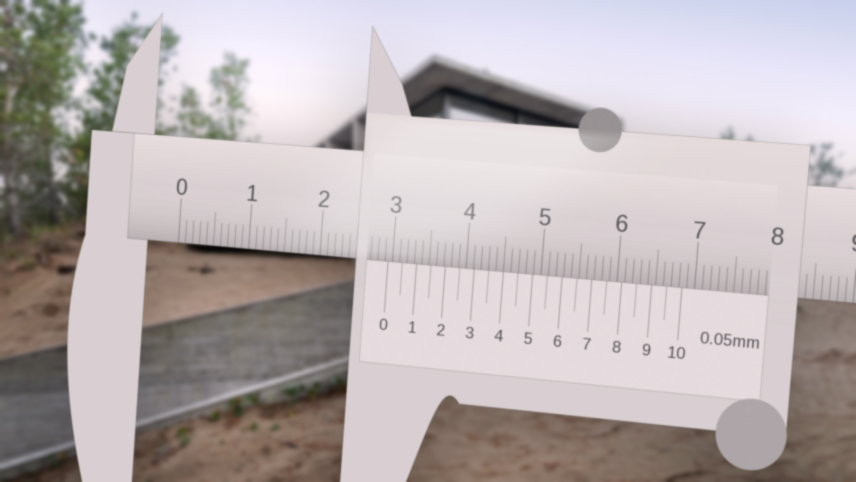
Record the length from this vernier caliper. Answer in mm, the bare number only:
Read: 29.4
